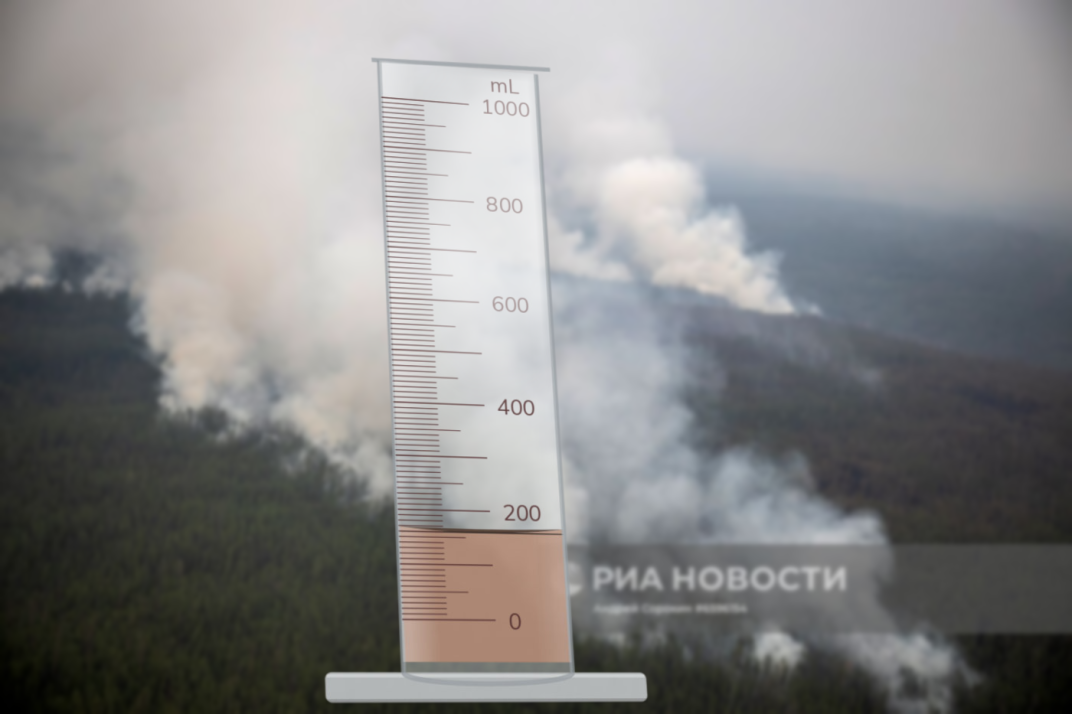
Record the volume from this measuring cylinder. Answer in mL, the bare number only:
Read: 160
